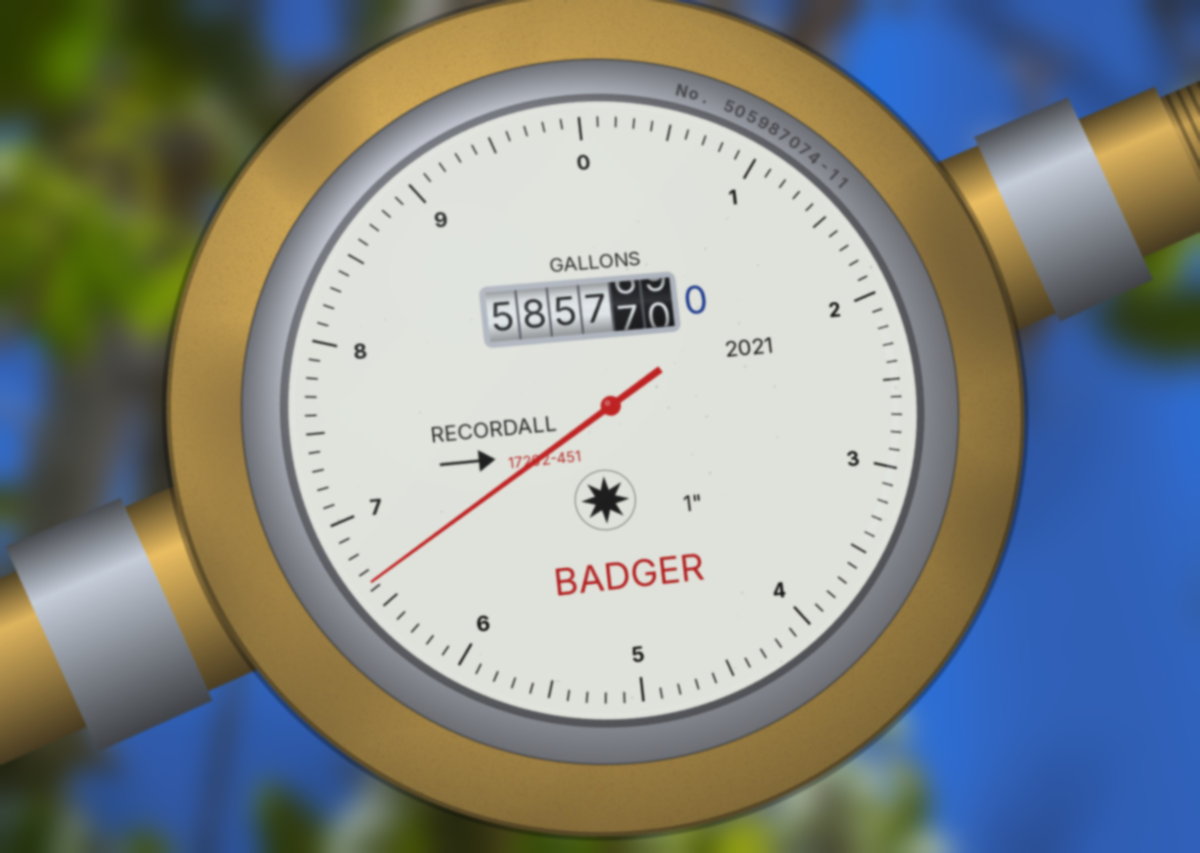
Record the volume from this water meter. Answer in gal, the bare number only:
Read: 5857696.6
